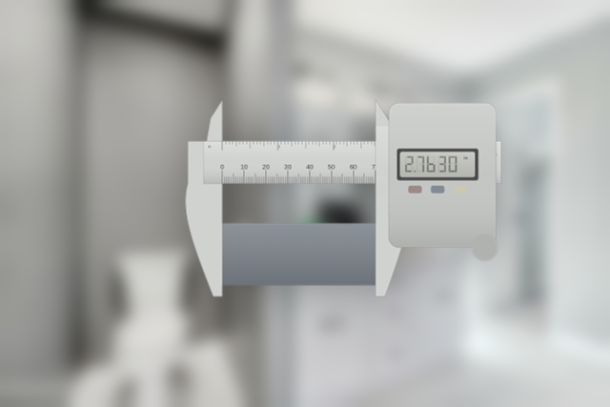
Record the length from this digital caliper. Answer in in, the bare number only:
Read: 2.7630
